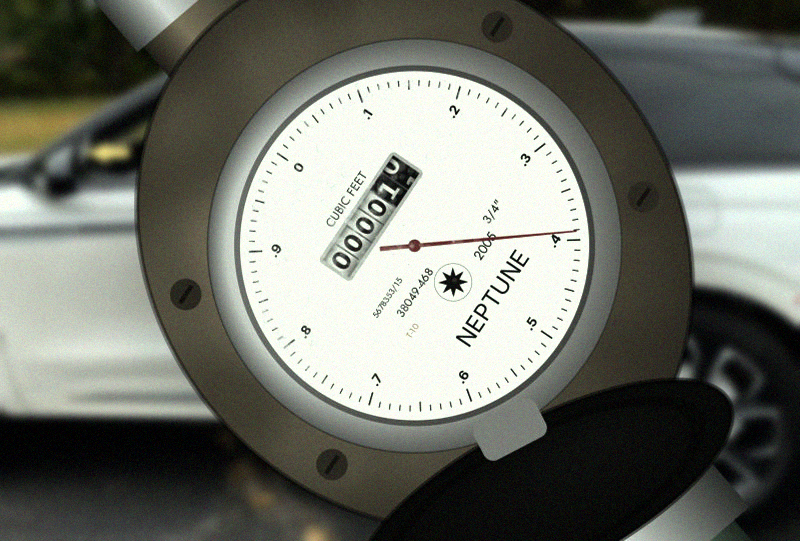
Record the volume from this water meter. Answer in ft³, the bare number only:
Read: 10.39
